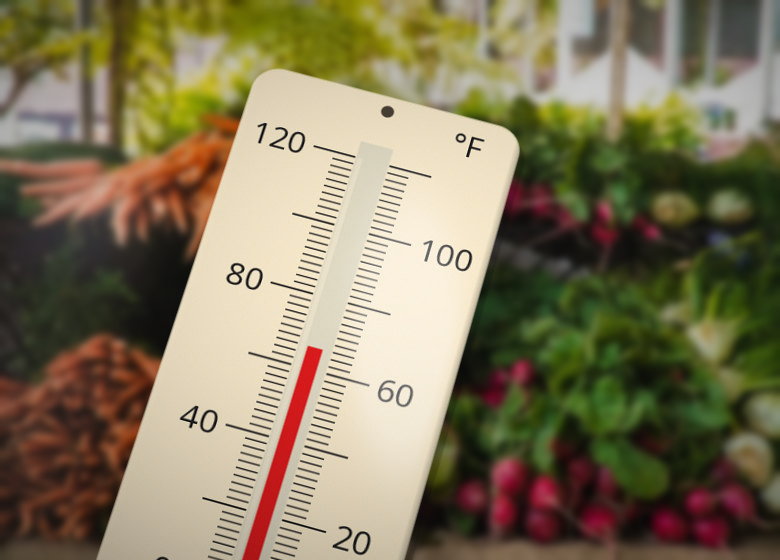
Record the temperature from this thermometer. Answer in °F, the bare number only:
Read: 66
